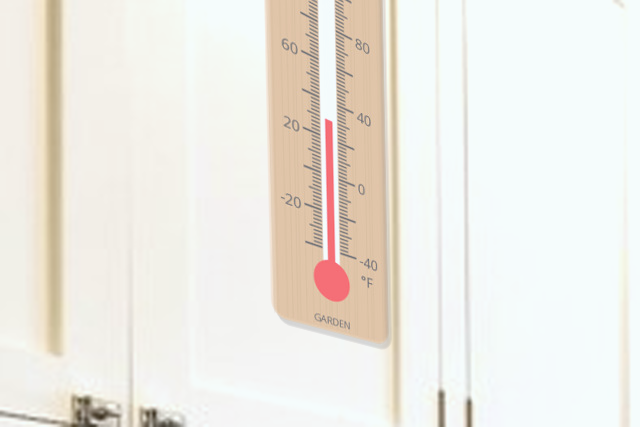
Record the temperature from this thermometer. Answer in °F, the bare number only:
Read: 30
